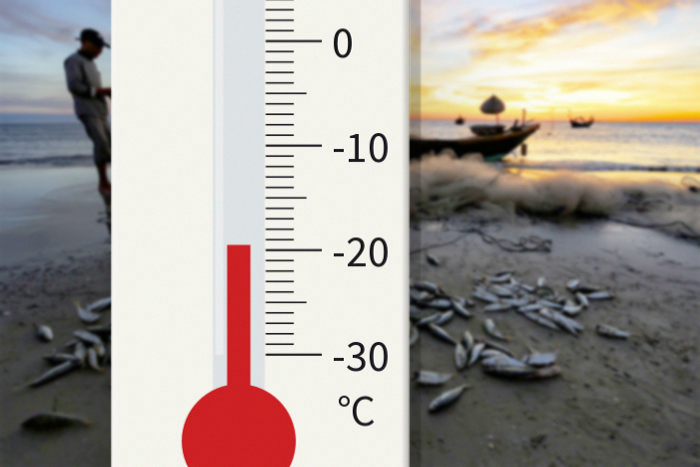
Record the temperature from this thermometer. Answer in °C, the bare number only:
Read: -19.5
